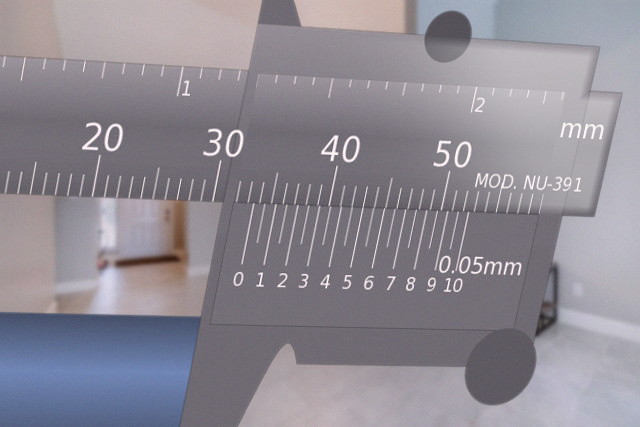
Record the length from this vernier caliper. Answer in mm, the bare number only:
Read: 33.5
